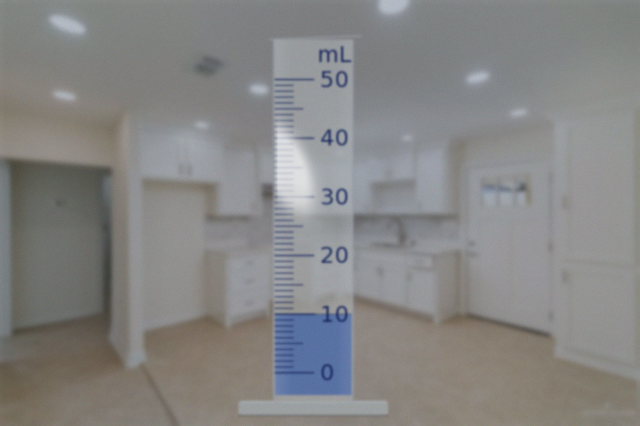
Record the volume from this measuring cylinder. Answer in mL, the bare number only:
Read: 10
